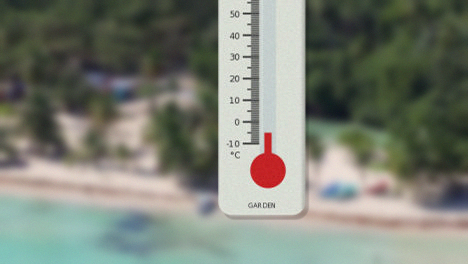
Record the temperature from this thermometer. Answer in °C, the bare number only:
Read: -5
